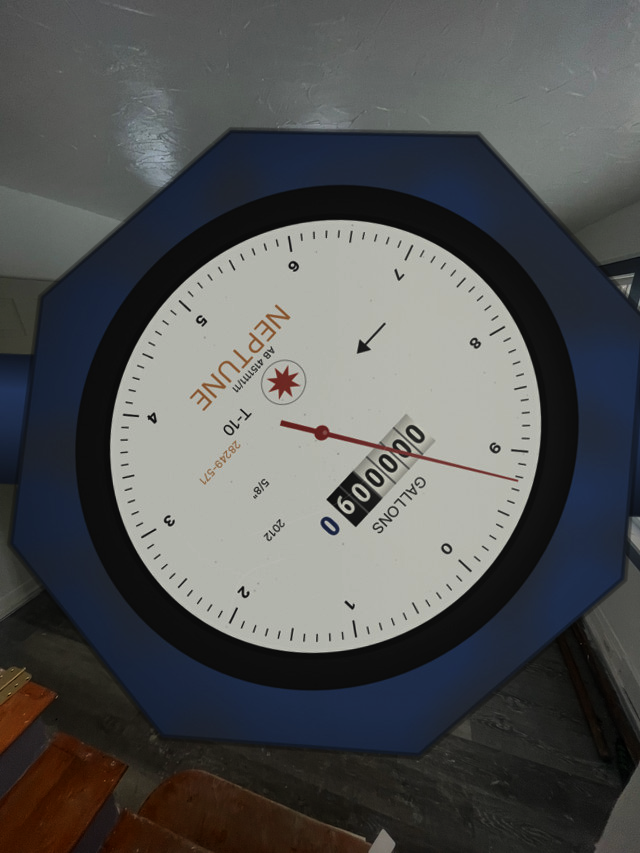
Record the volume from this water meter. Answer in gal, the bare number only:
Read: 89.2
